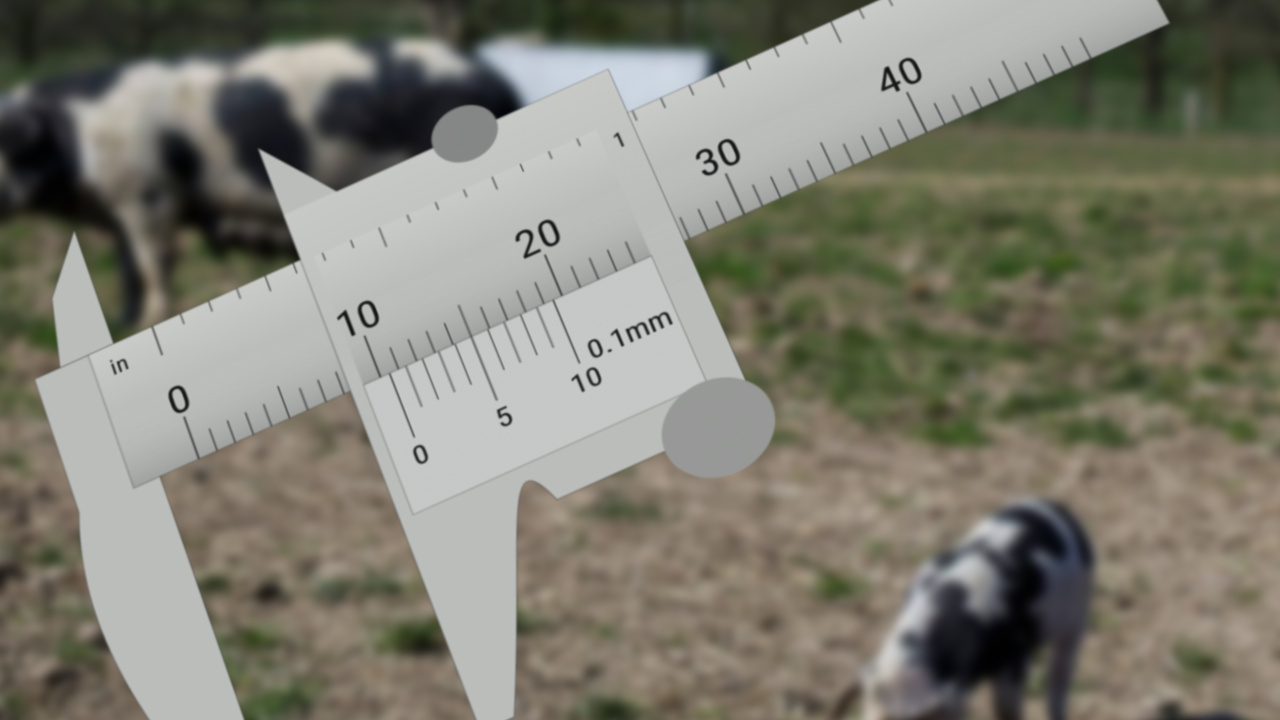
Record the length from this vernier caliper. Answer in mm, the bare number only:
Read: 10.5
